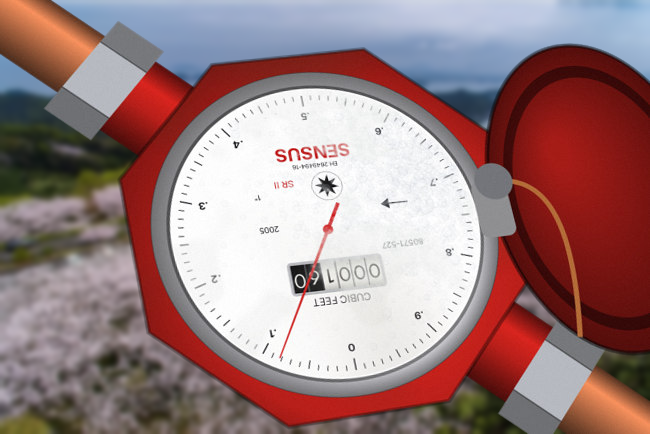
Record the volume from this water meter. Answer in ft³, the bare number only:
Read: 160.08
